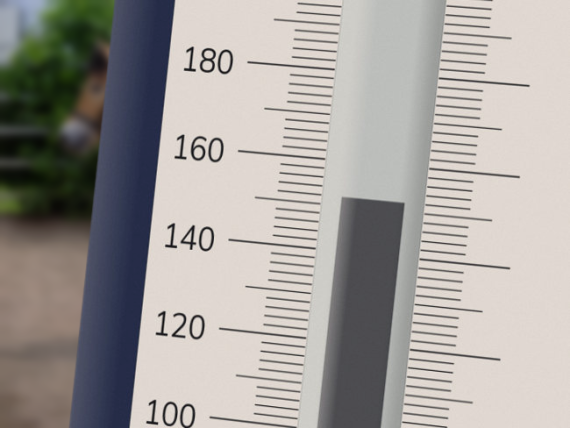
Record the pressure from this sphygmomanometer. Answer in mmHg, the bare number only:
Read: 152
